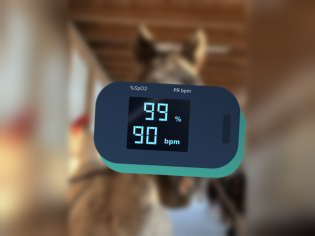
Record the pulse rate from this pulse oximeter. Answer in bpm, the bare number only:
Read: 90
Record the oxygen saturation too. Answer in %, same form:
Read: 99
